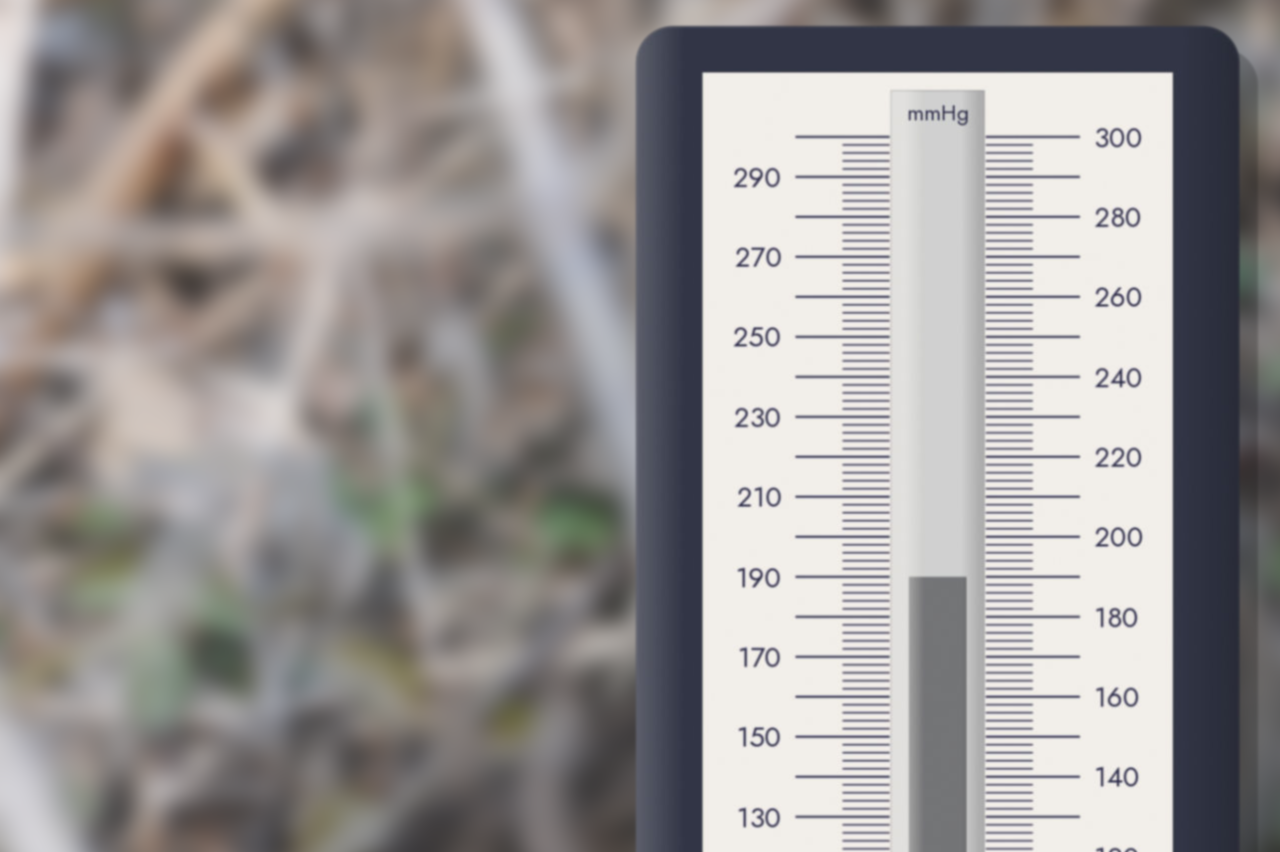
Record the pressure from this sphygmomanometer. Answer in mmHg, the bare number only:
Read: 190
